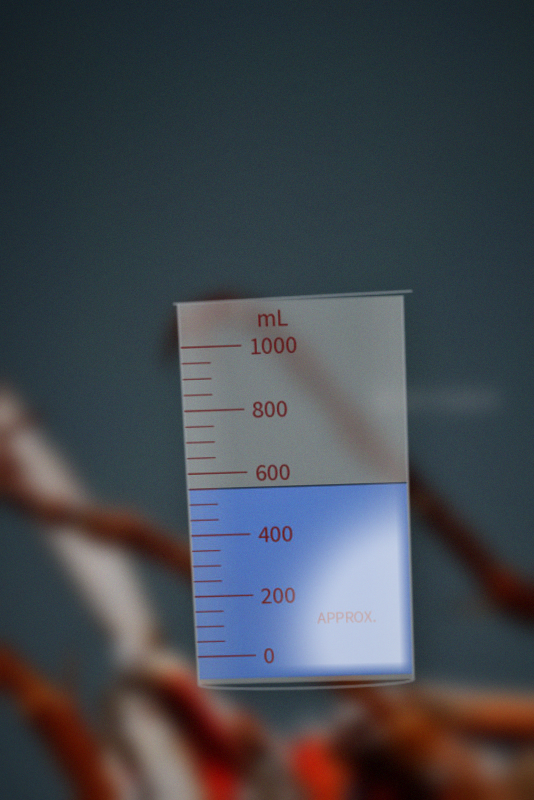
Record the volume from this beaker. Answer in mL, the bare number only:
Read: 550
